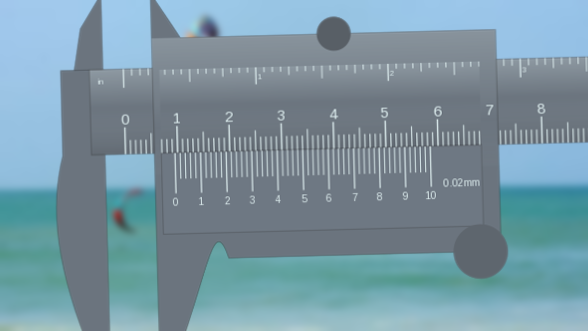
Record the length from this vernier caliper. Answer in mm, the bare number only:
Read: 9.5
